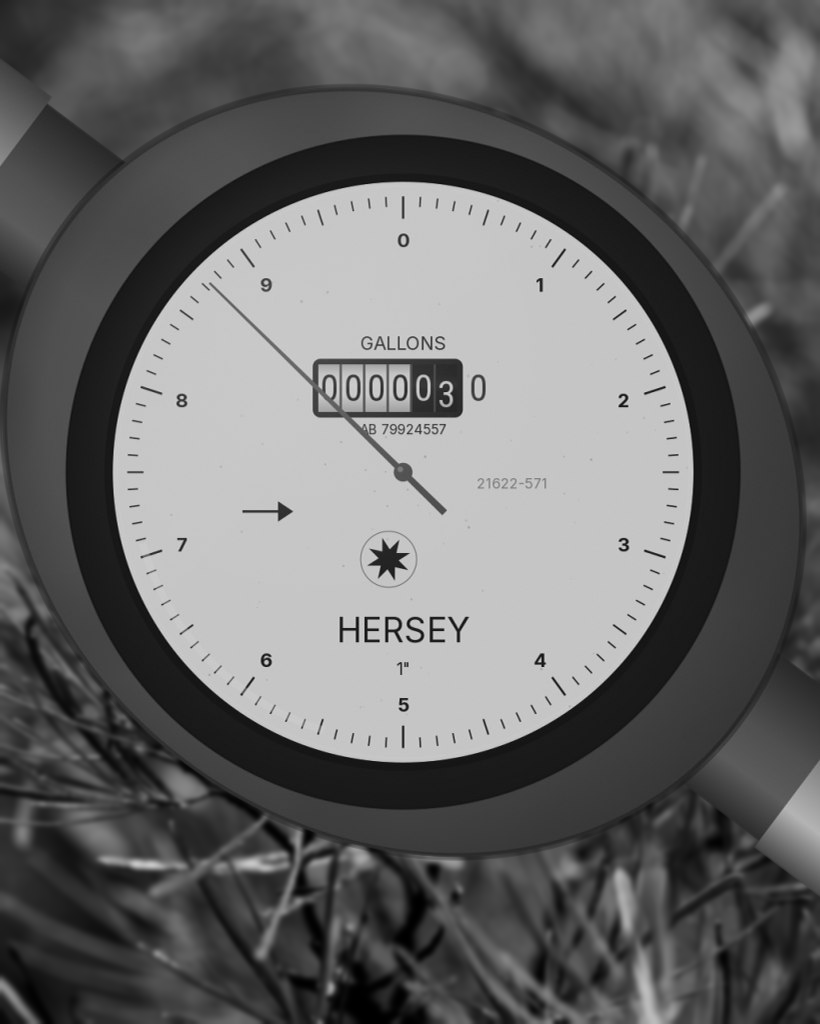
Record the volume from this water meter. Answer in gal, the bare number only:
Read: 28.7
